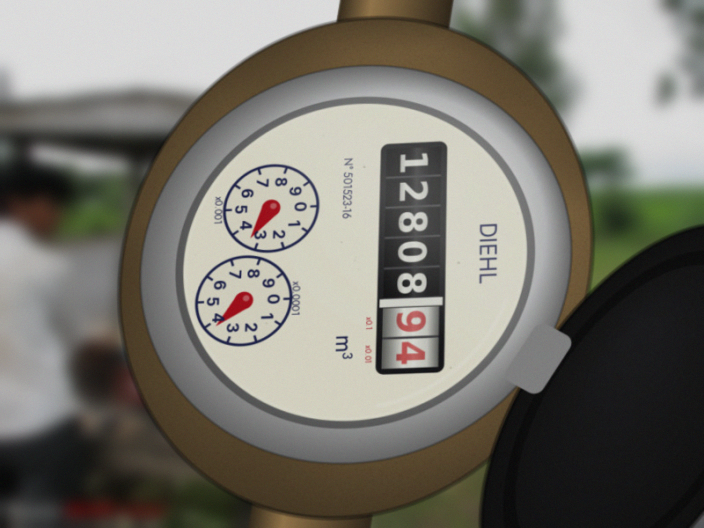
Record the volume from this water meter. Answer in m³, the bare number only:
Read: 12808.9433
